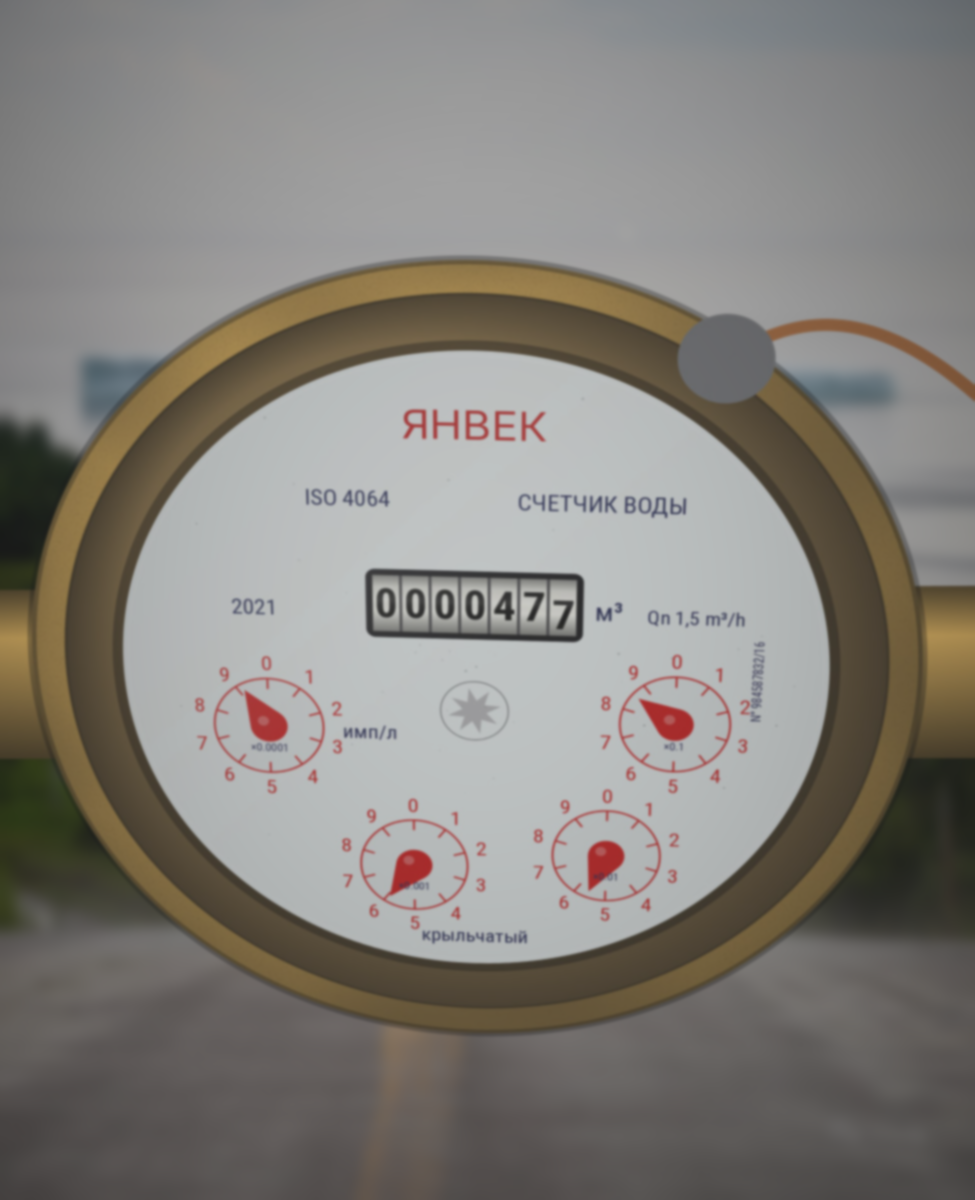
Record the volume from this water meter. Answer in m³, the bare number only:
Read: 476.8559
